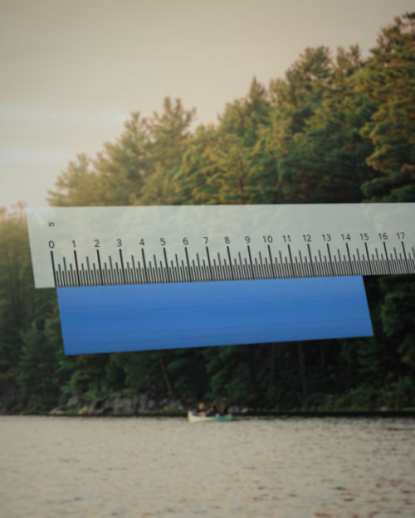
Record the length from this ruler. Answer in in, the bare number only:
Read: 14.5
